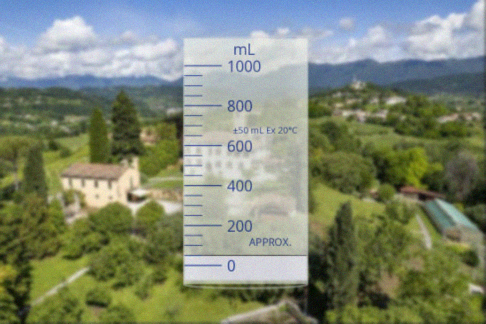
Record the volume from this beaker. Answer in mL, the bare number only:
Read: 50
